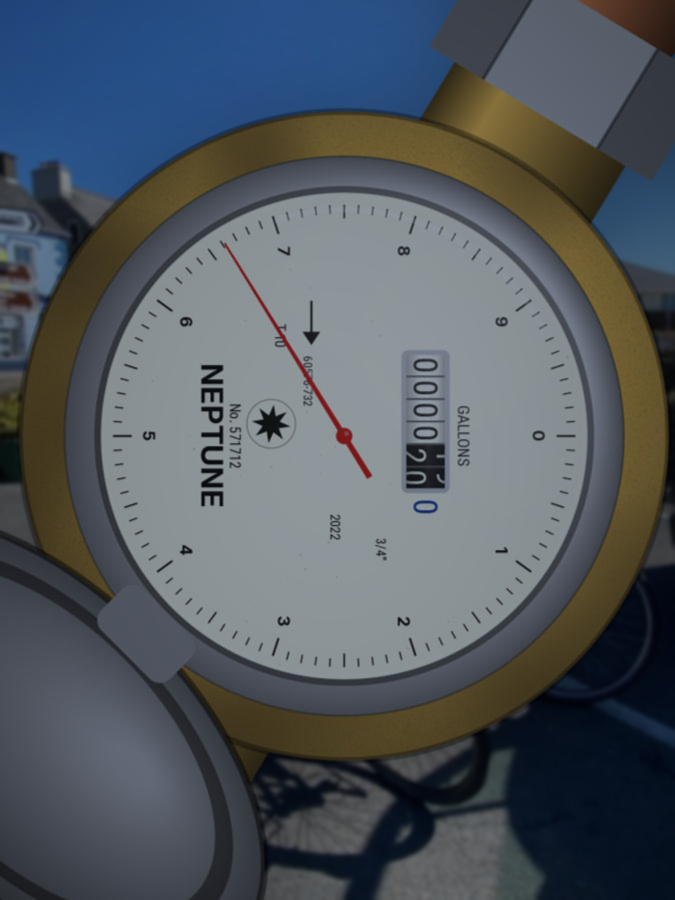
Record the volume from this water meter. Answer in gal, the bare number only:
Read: 196.6
